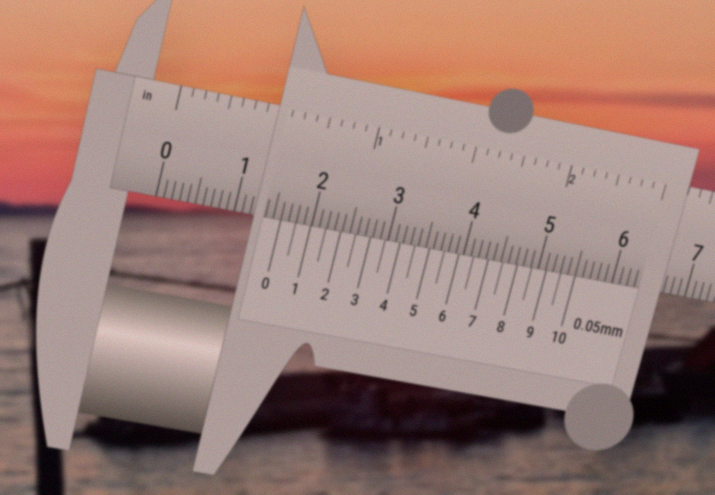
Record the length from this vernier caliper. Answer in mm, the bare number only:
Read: 16.0
